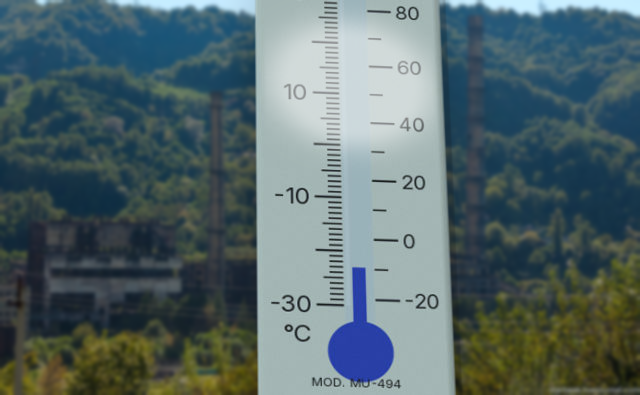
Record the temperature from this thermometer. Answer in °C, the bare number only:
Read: -23
